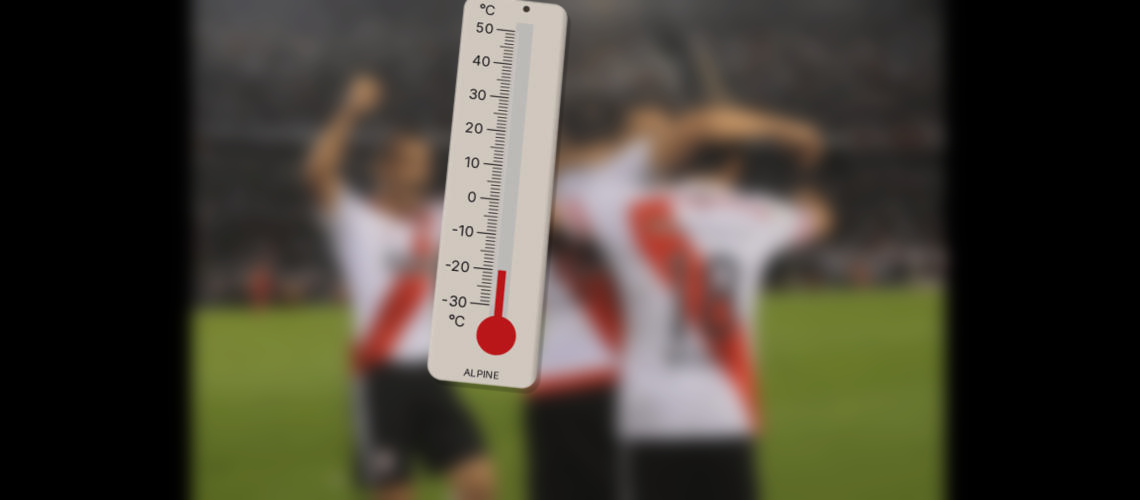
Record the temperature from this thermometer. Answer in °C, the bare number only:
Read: -20
